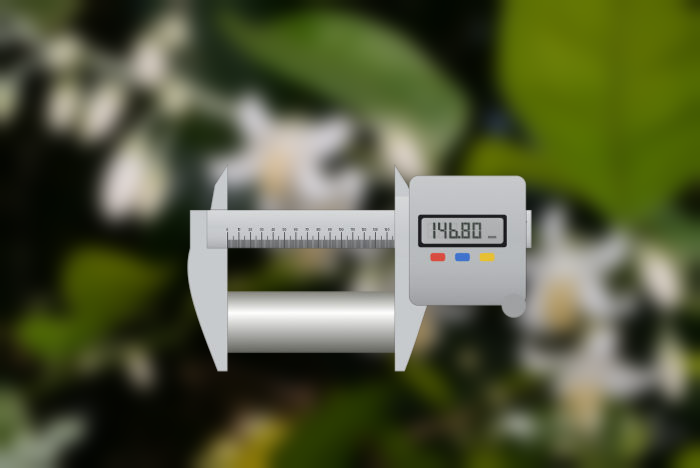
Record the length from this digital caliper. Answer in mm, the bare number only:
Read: 146.80
